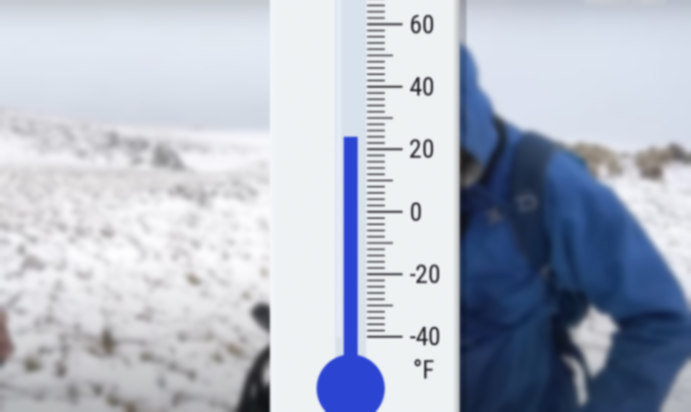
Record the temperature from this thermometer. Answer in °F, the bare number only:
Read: 24
